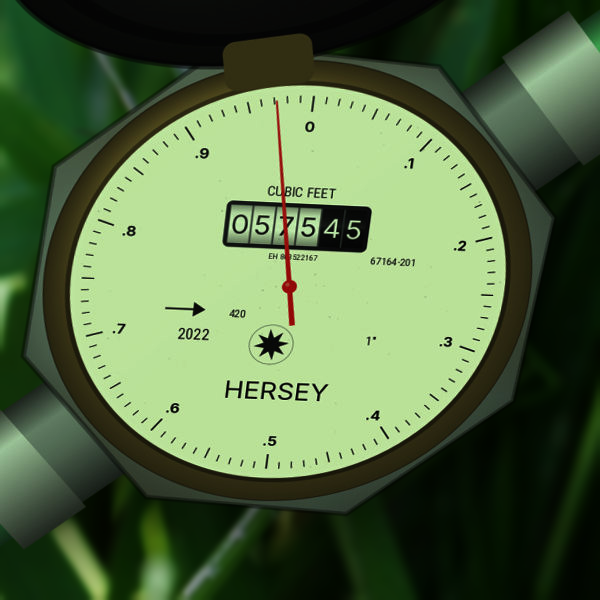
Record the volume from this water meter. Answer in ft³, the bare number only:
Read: 57544.97
